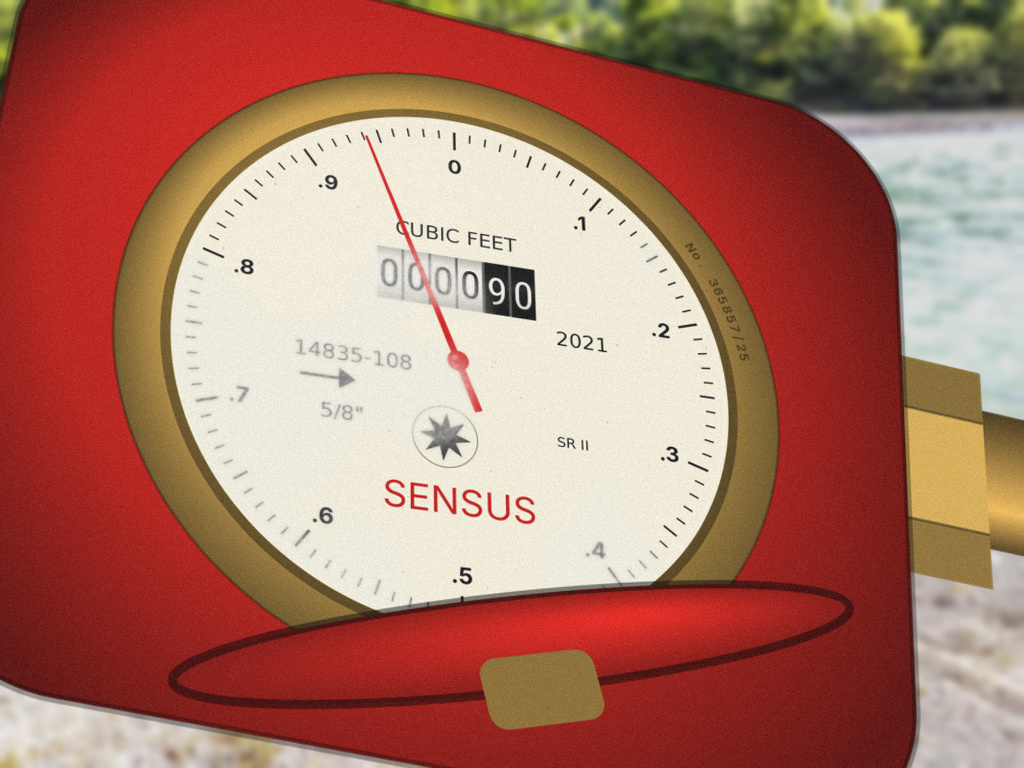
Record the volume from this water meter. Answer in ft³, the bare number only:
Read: 89.94
